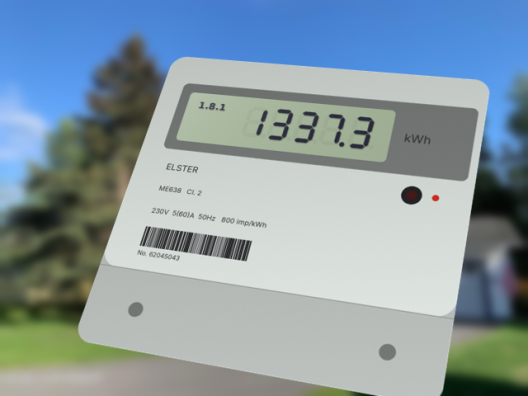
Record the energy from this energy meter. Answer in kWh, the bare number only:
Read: 1337.3
